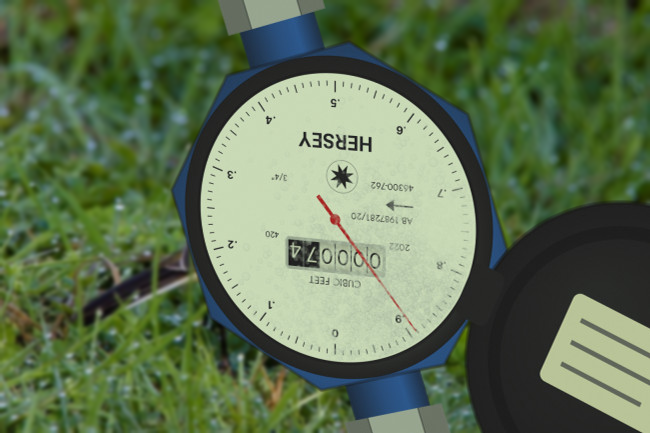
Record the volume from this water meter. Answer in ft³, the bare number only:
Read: 73.89
